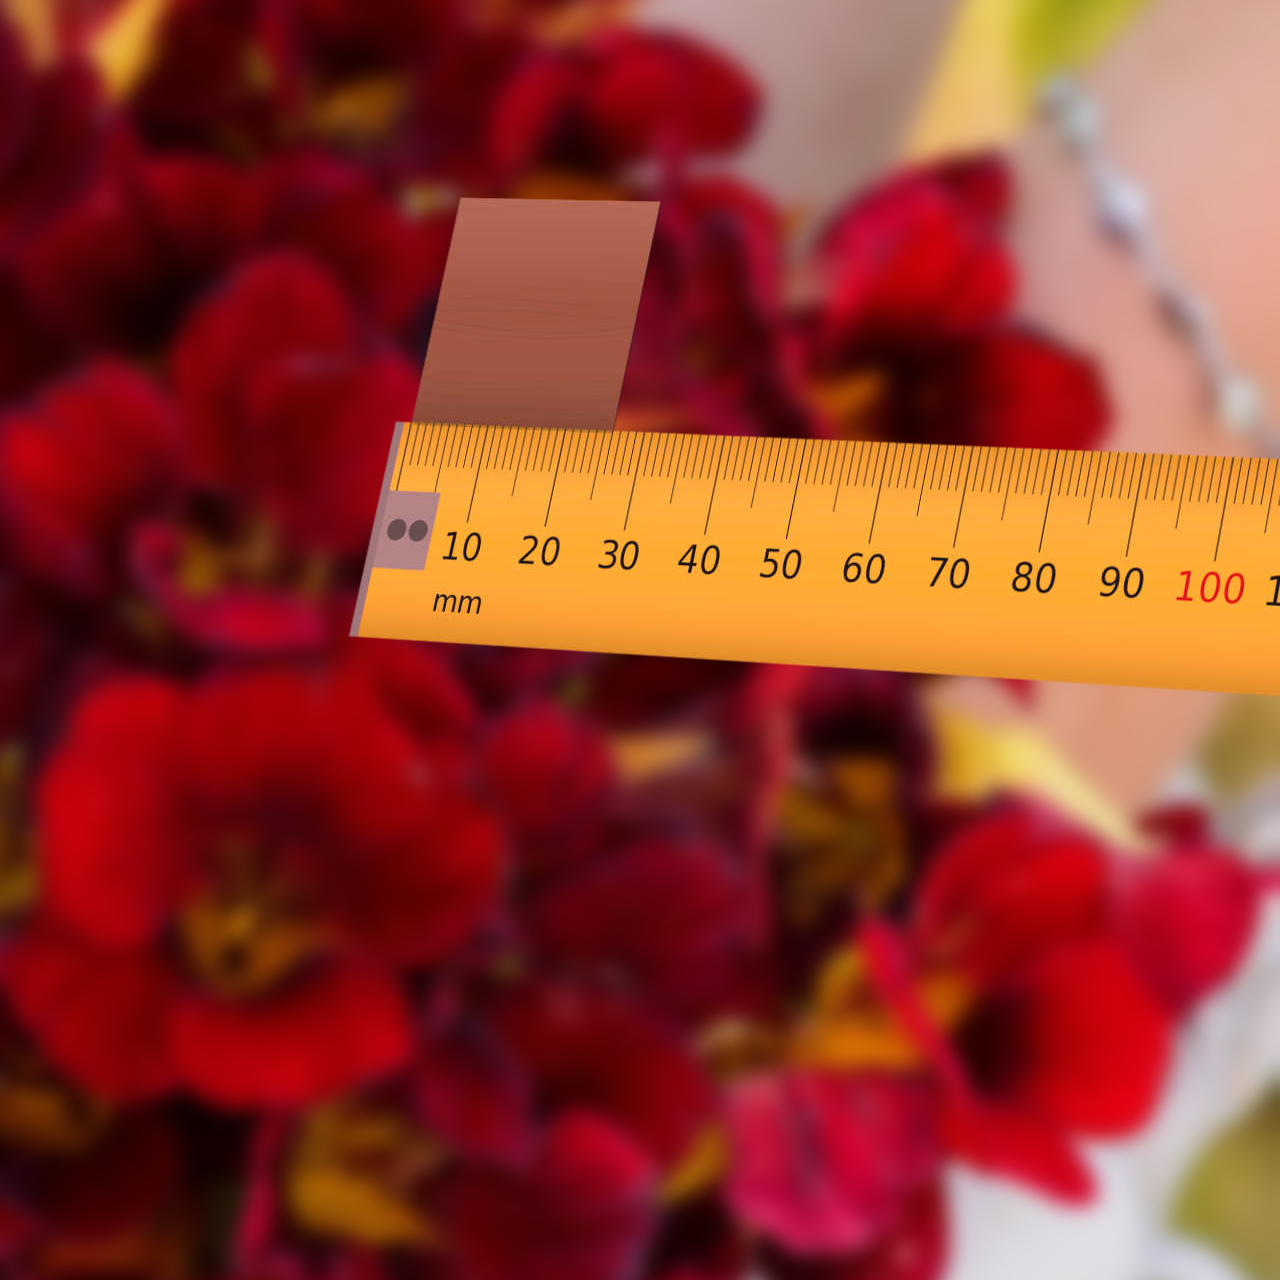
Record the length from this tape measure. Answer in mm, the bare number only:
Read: 26
